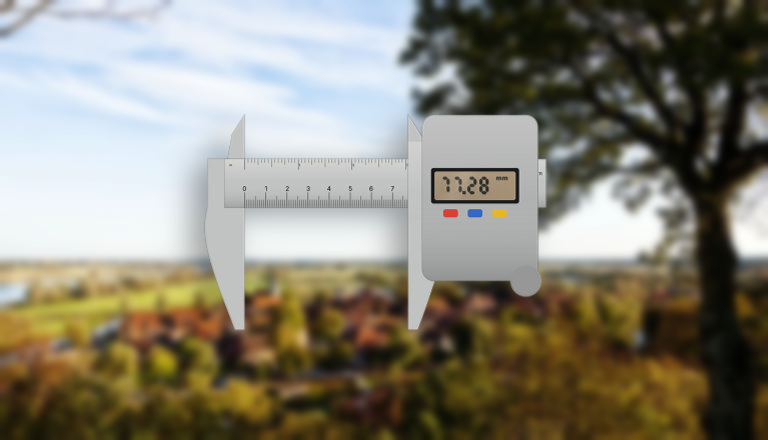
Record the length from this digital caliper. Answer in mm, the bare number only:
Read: 77.28
